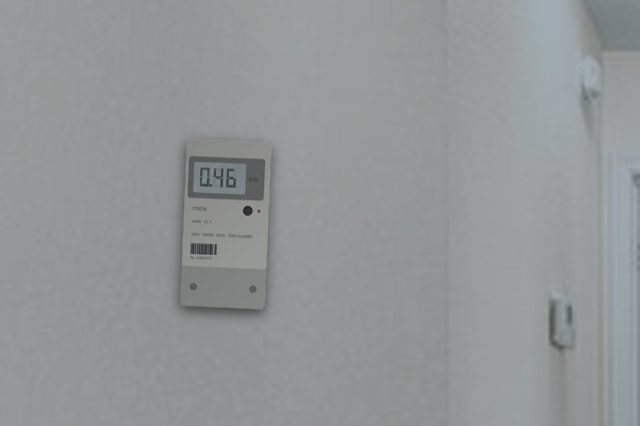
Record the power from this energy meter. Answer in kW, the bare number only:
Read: 0.46
